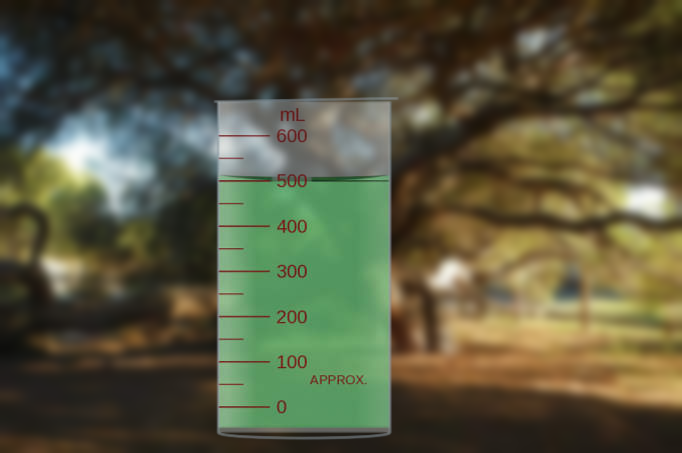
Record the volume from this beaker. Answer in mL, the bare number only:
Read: 500
